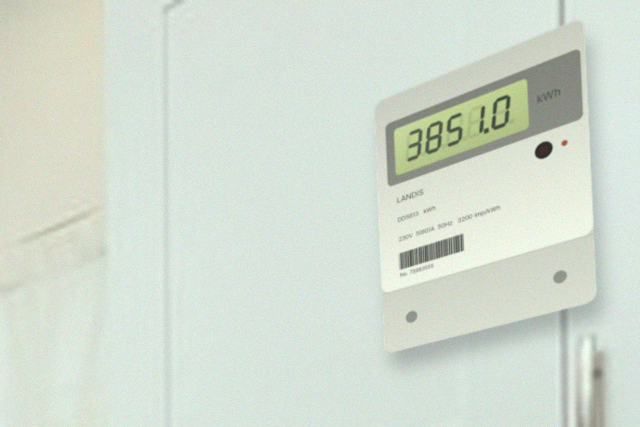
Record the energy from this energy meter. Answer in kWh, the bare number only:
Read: 3851.0
